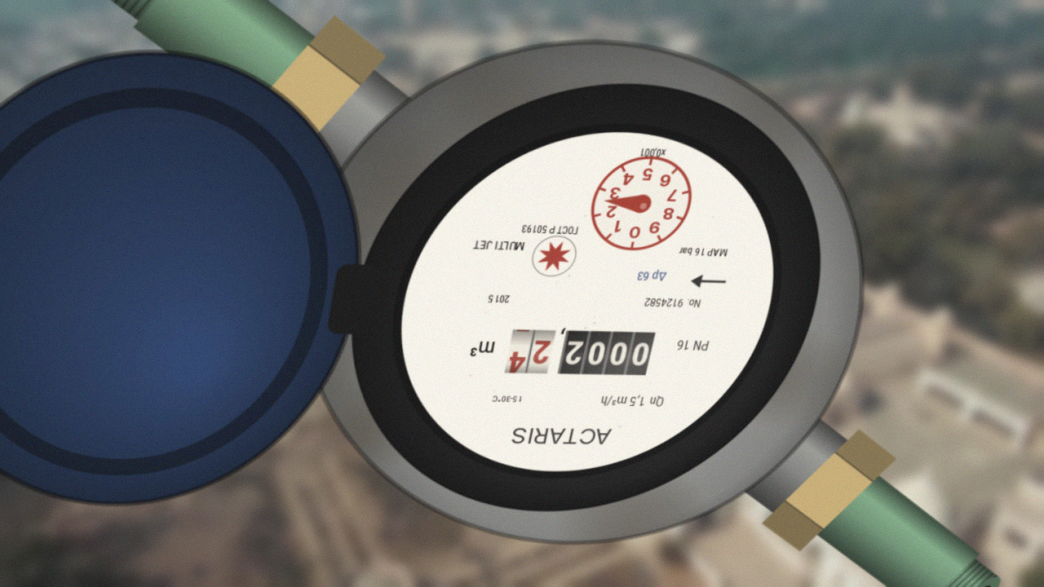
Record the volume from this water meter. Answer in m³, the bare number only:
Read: 2.242
